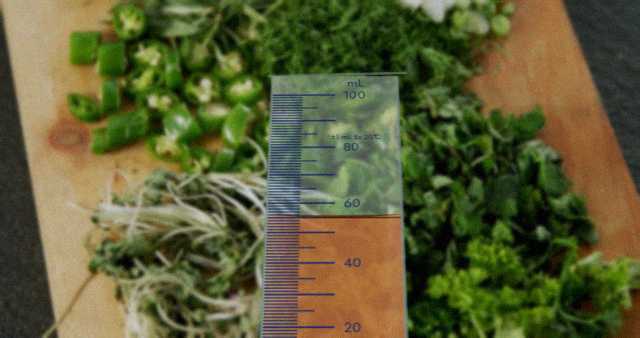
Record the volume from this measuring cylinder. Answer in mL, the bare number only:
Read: 55
